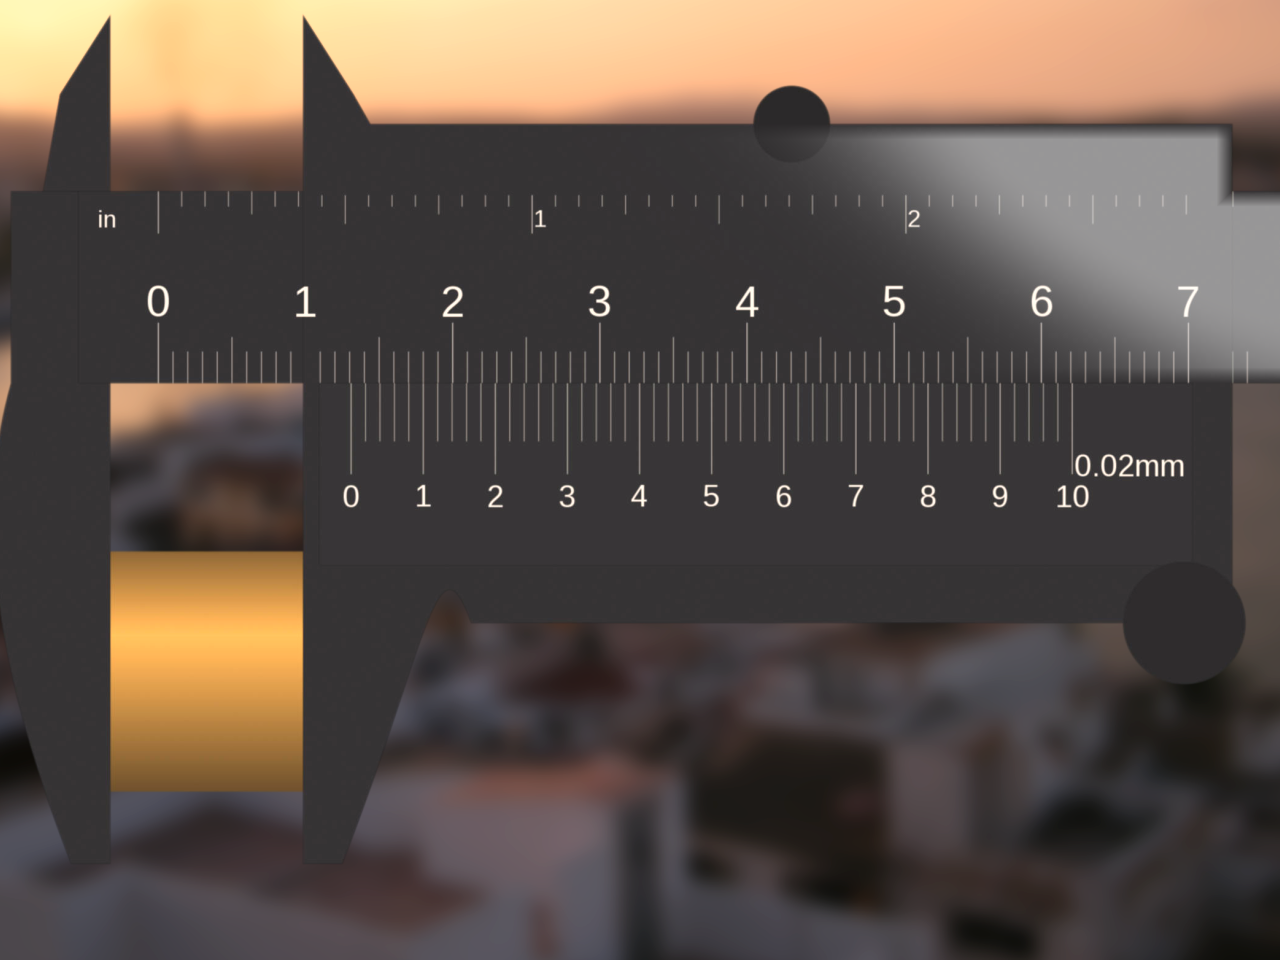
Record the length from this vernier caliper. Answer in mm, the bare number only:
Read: 13.1
